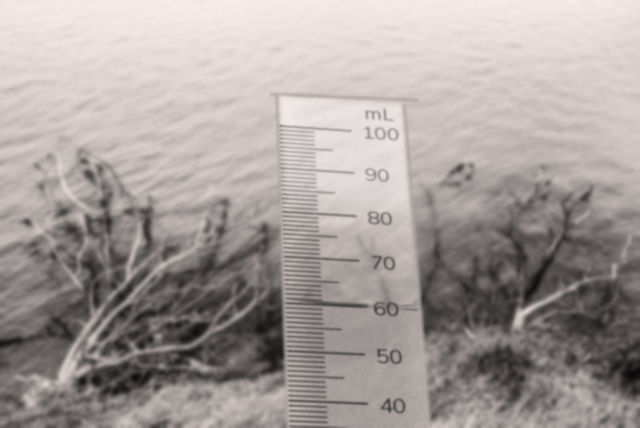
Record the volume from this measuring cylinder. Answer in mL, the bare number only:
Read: 60
